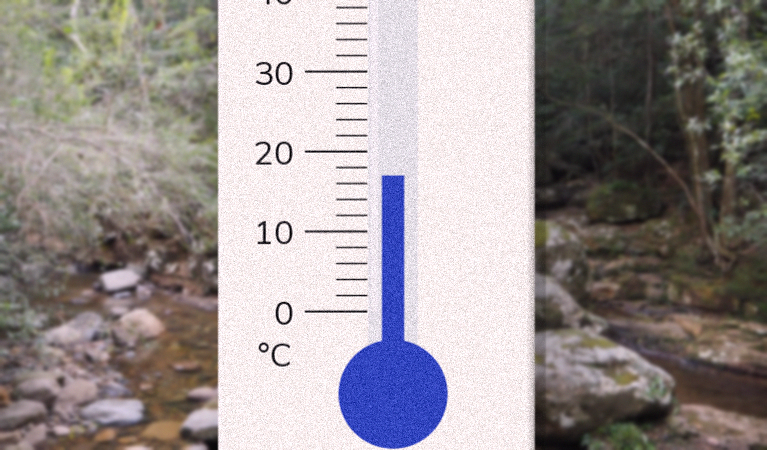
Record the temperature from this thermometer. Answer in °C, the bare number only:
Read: 17
